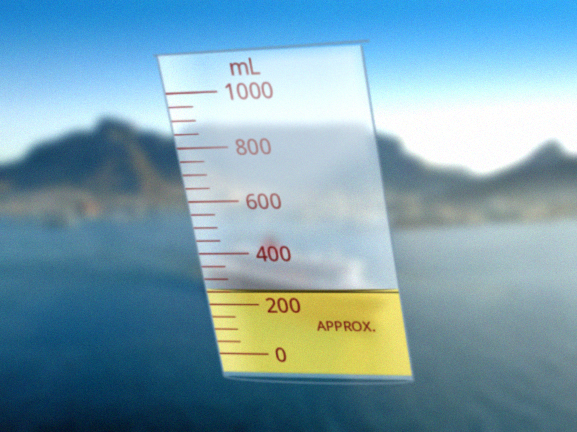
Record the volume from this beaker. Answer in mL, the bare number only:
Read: 250
